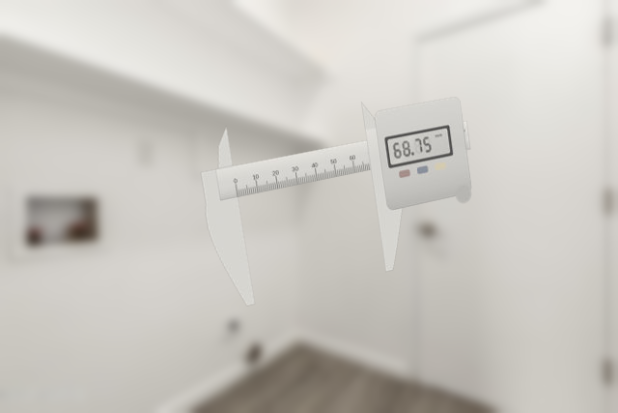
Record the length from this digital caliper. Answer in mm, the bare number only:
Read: 68.75
